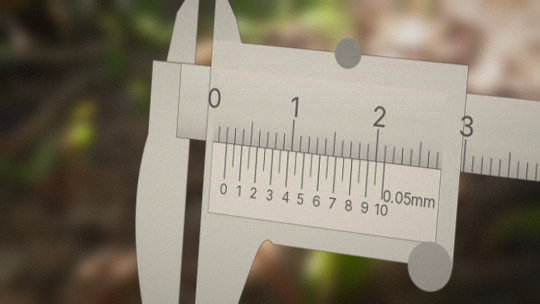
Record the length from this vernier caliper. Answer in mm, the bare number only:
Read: 2.0
